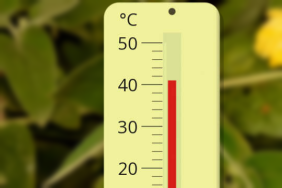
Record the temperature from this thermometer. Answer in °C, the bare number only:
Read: 41
